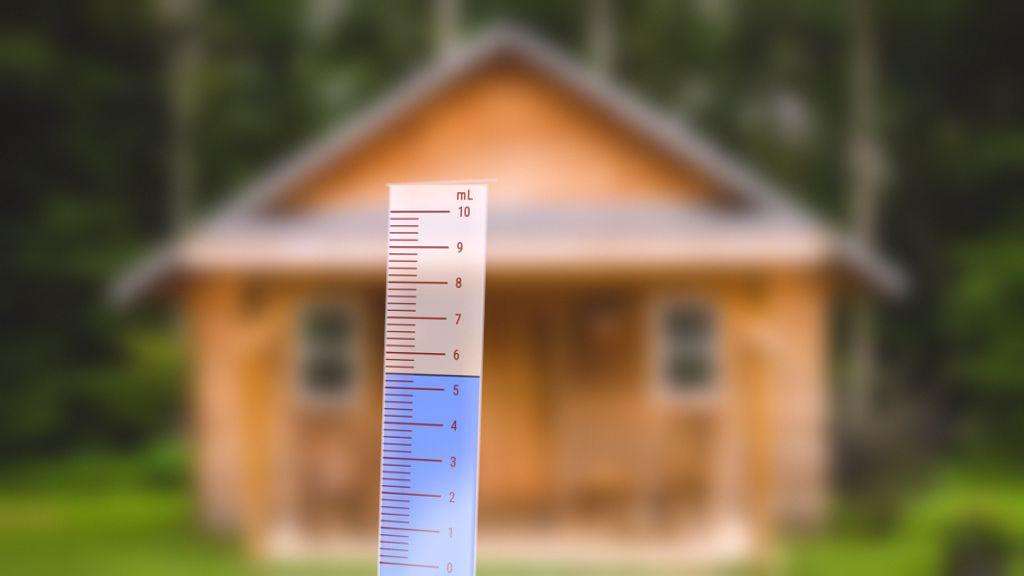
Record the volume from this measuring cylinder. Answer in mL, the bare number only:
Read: 5.4
